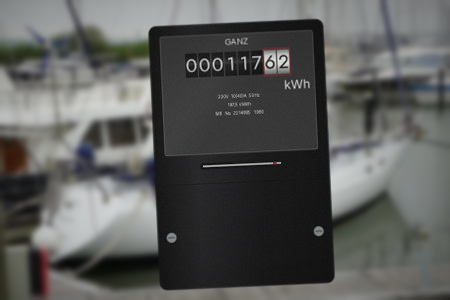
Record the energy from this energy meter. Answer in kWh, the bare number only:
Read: 117.62
